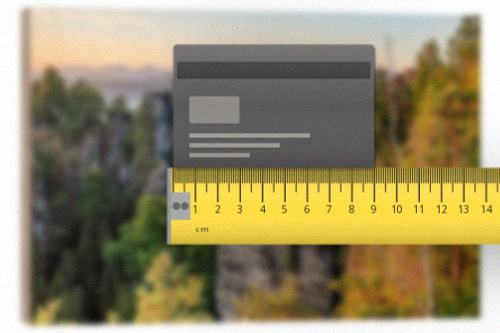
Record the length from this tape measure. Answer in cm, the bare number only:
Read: 9
